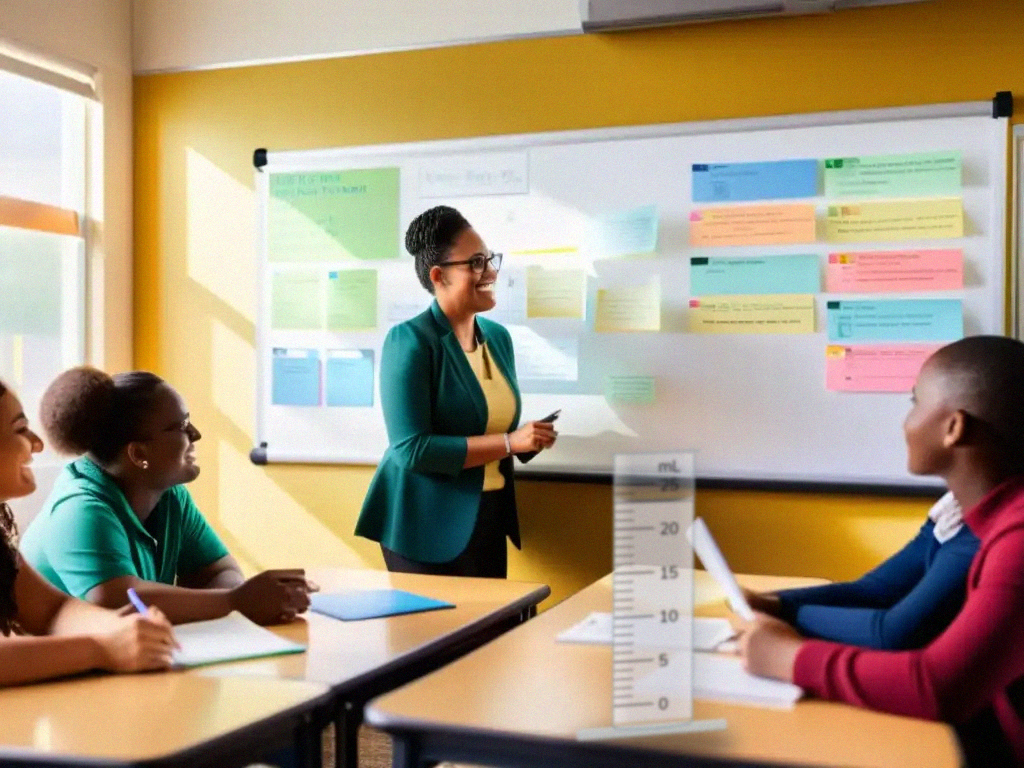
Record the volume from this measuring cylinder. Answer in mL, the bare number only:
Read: 23
